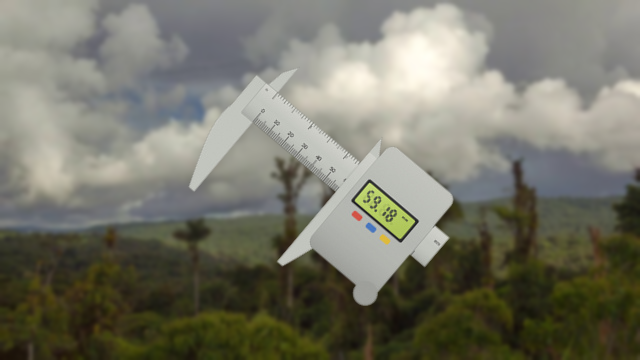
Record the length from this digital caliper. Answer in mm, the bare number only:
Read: 59.18
